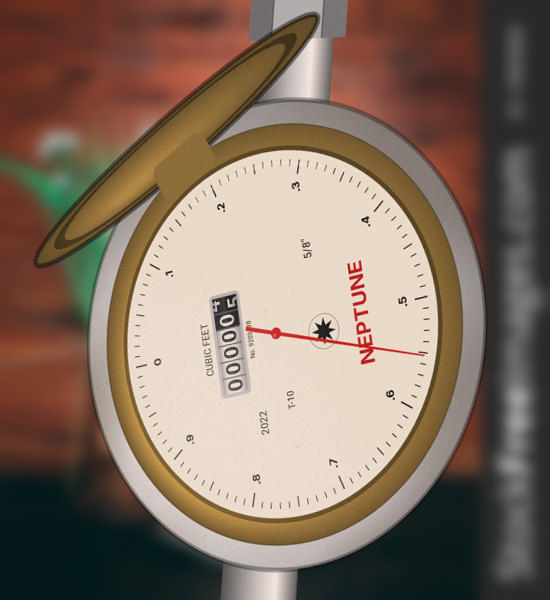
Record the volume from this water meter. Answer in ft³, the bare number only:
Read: 4.55
